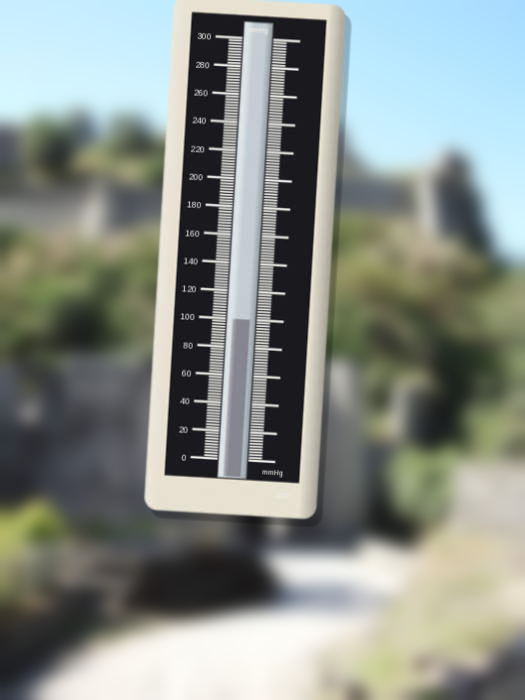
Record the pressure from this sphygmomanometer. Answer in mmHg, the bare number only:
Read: 100
